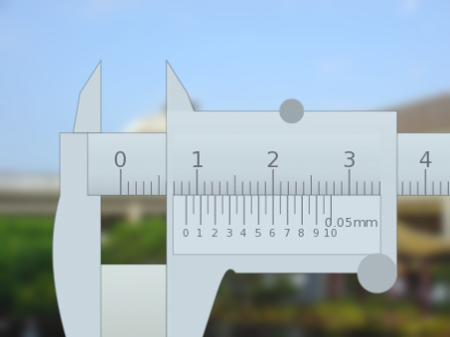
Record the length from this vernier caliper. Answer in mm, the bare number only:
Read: 8.6
